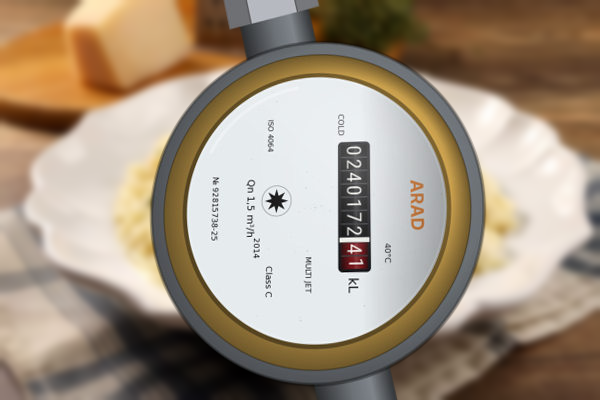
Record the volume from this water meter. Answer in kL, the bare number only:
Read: 240172.41
